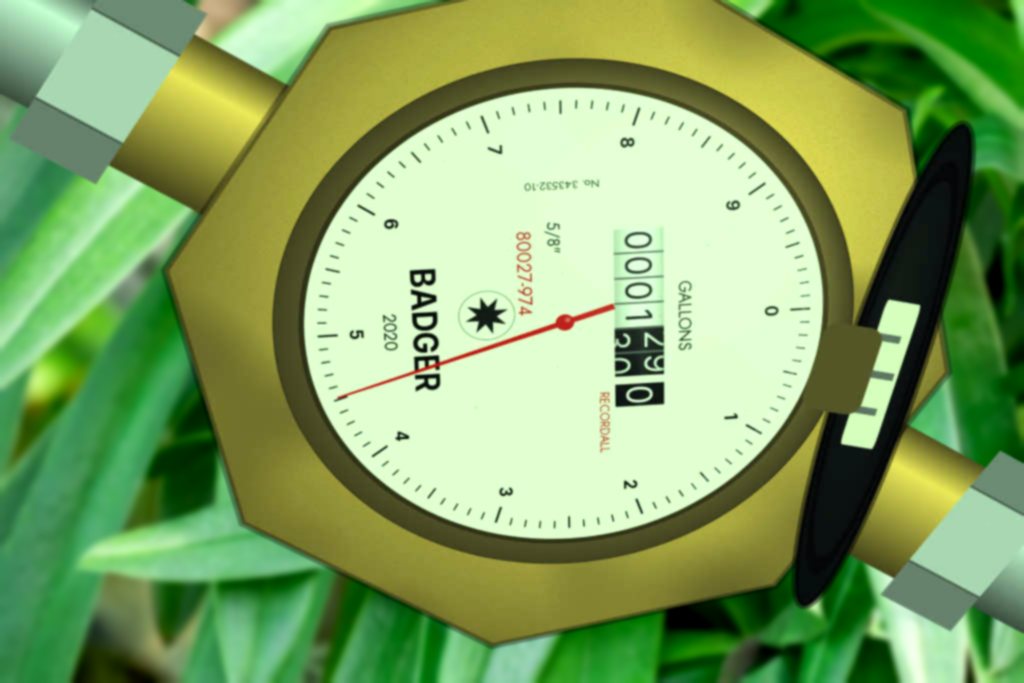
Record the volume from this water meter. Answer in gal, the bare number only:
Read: 1294.5
